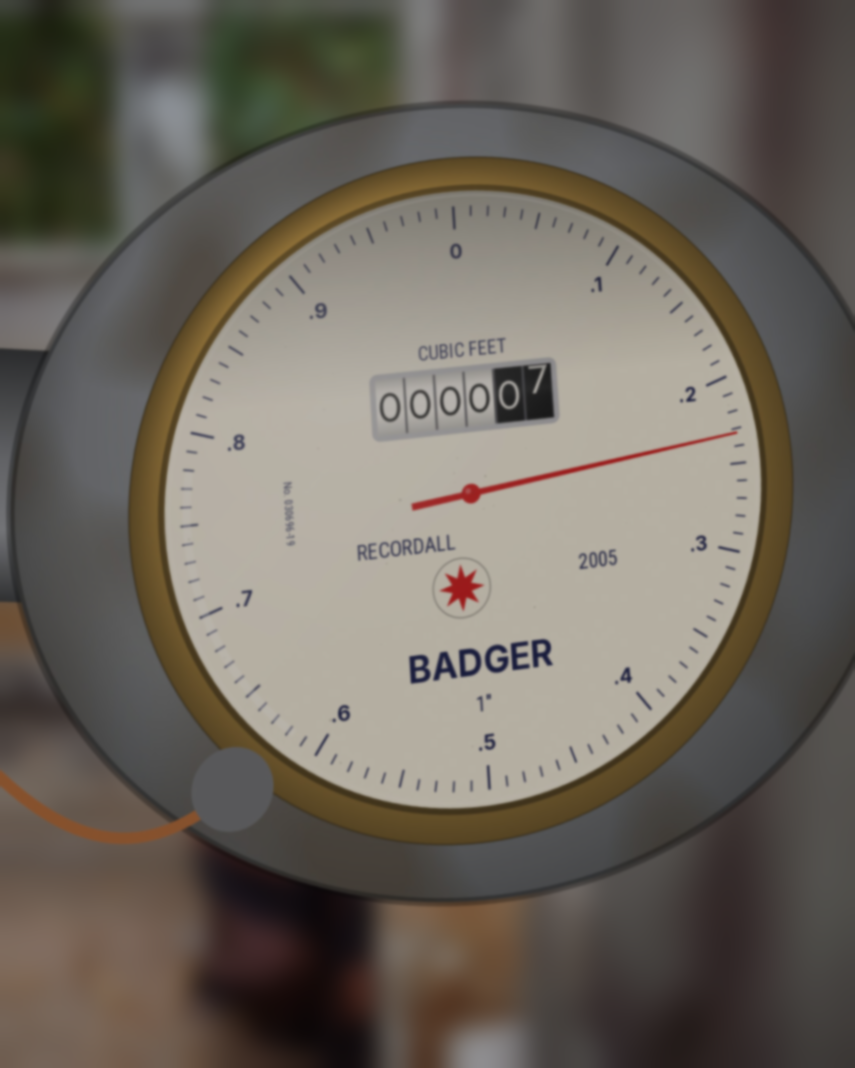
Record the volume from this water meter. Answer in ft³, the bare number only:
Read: 7.23
